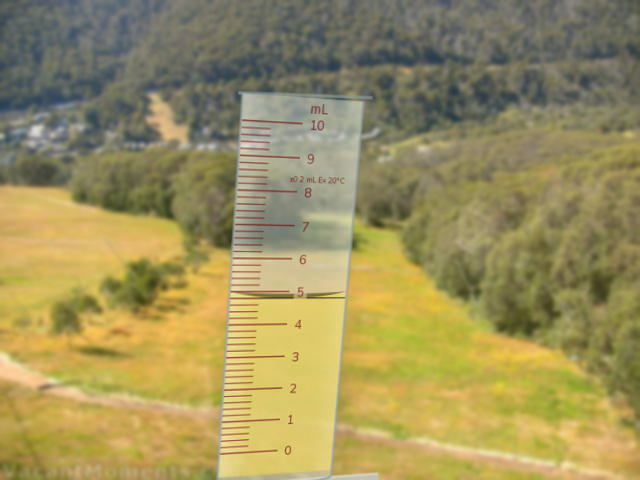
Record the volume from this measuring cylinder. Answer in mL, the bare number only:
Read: 4.8
